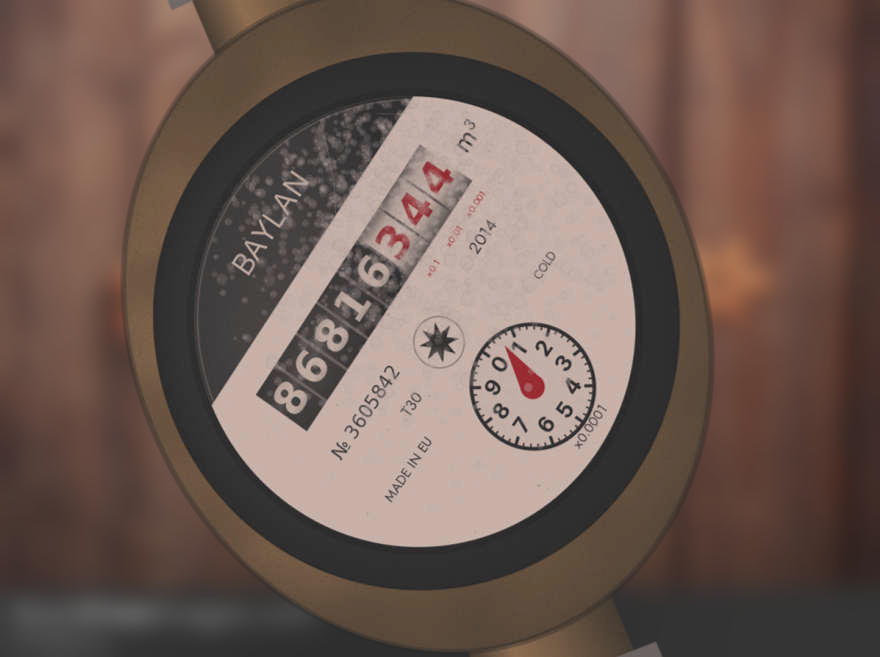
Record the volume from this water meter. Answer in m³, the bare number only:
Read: 86816.3440
